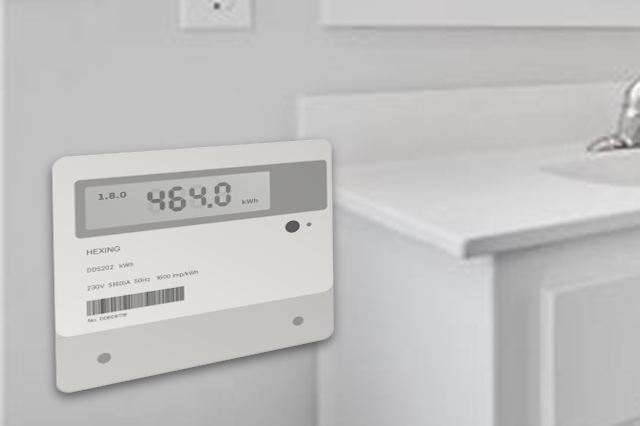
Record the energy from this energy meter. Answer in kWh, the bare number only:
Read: 464.0
